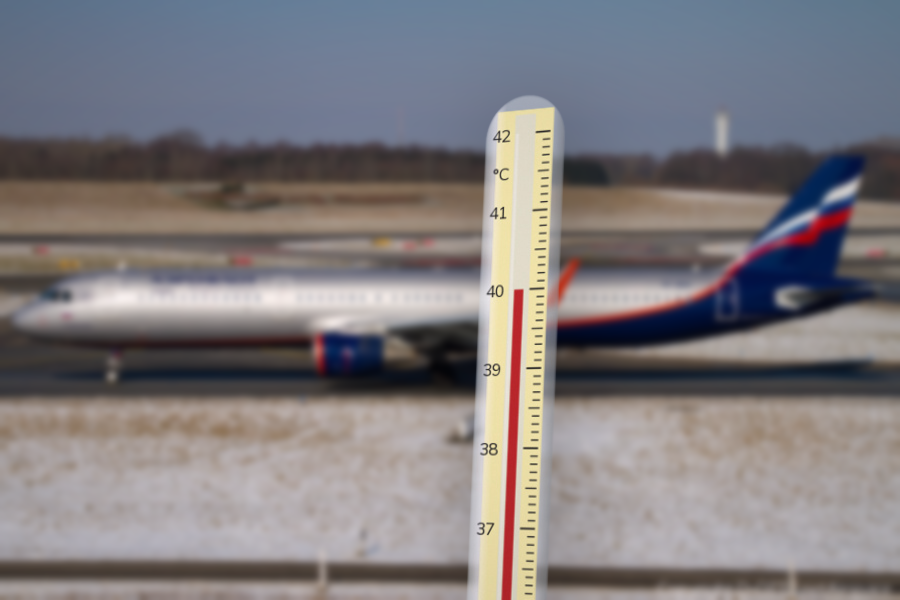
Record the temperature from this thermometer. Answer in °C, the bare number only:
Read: 40
